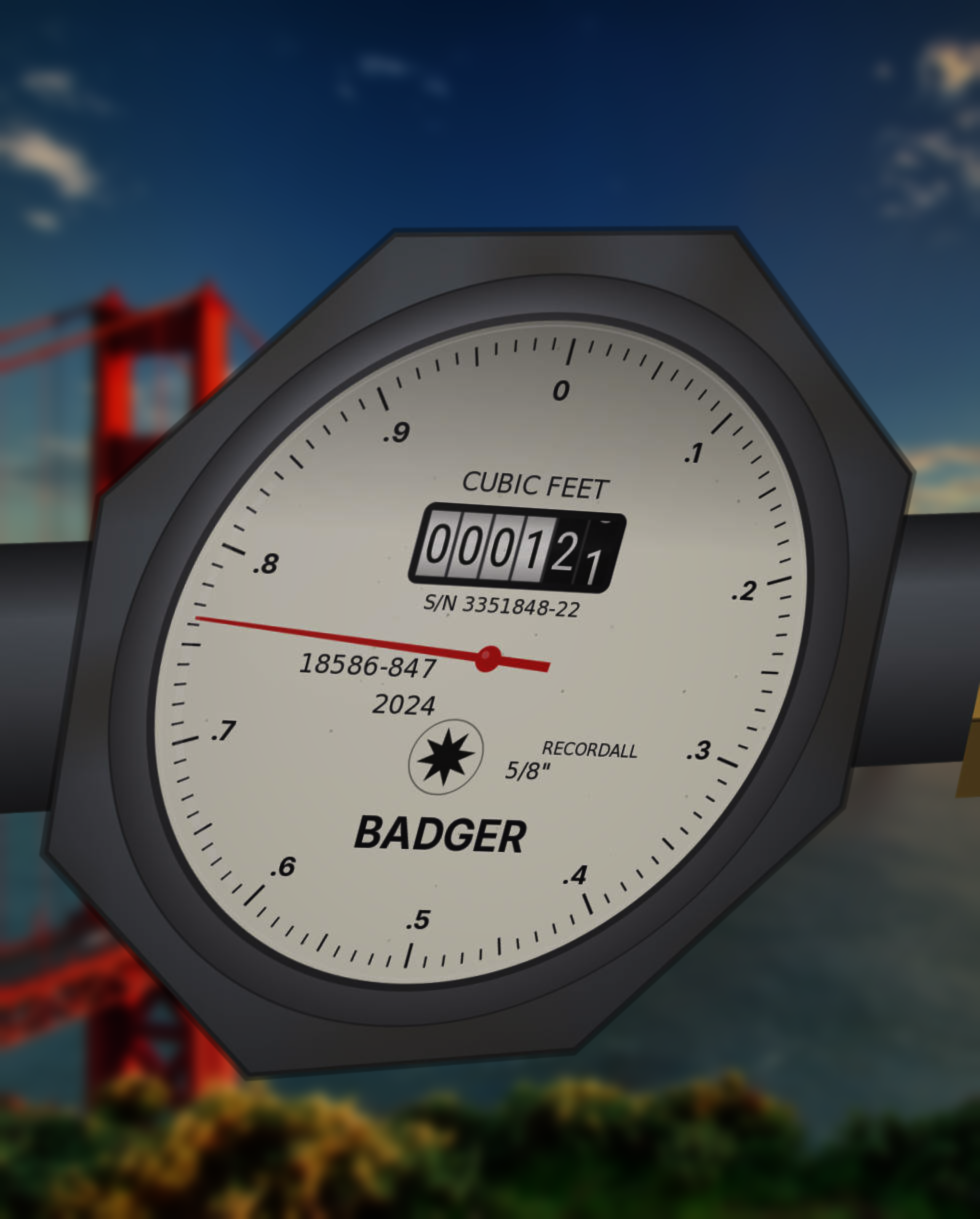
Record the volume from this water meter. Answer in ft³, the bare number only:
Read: 120.76
